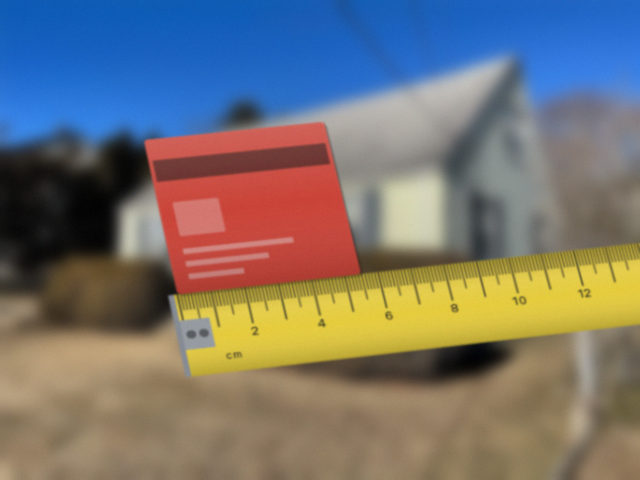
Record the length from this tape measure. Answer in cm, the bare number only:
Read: 5.5
